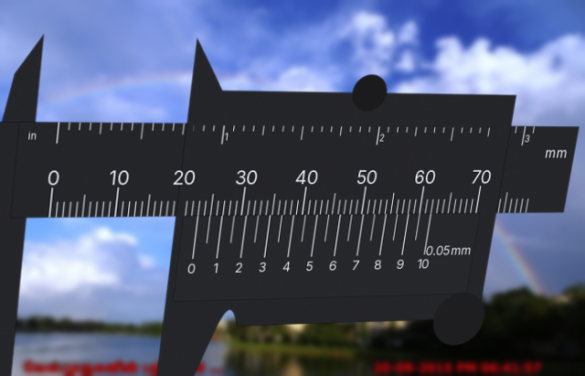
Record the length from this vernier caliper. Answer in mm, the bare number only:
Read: 23.0
